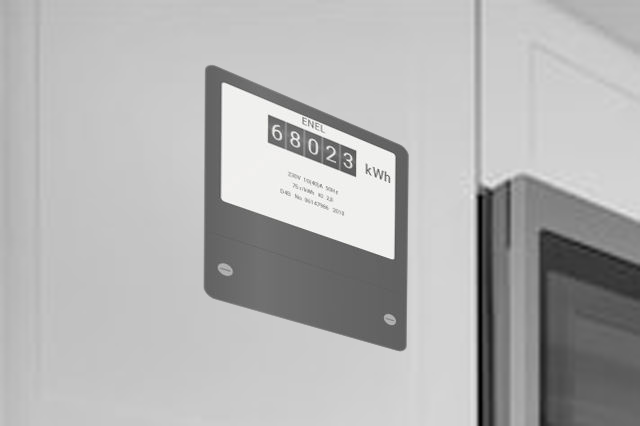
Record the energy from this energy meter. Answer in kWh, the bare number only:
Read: 68023
